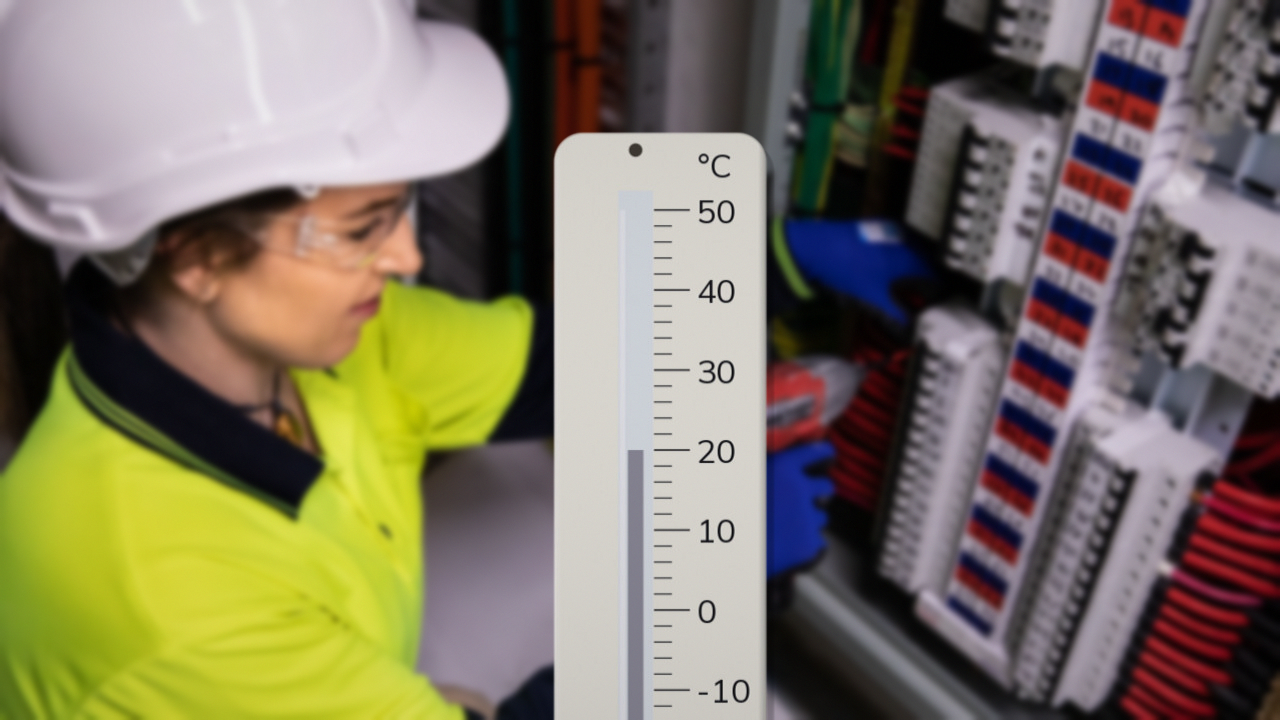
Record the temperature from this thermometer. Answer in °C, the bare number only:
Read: 20
